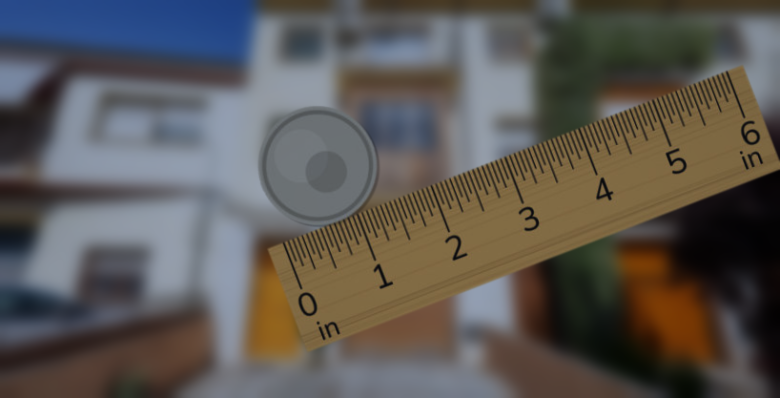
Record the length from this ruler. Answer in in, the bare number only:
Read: 1.5
